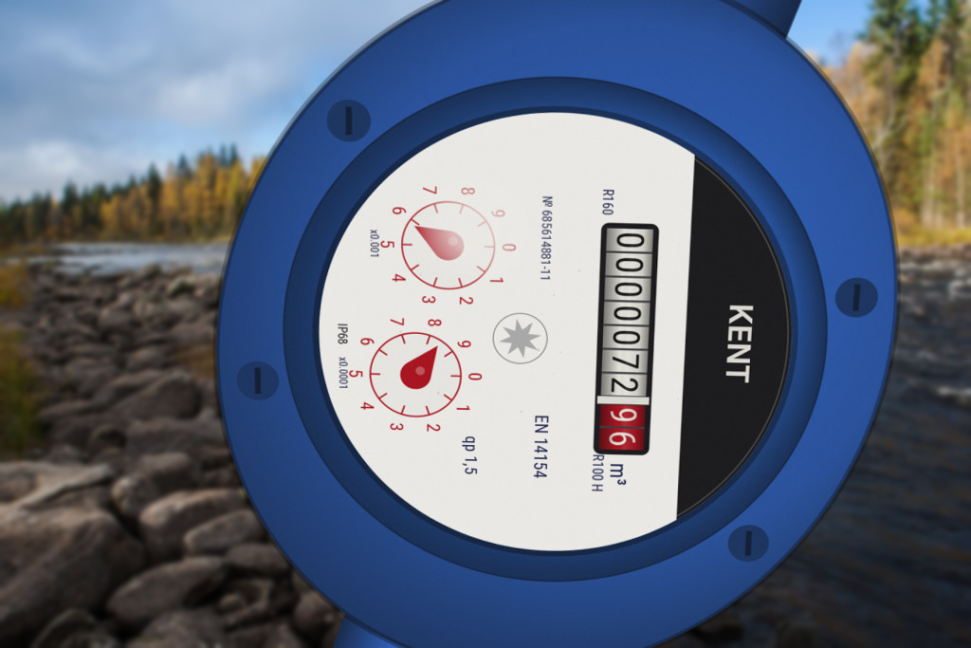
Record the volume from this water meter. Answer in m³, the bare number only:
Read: 72.9658
